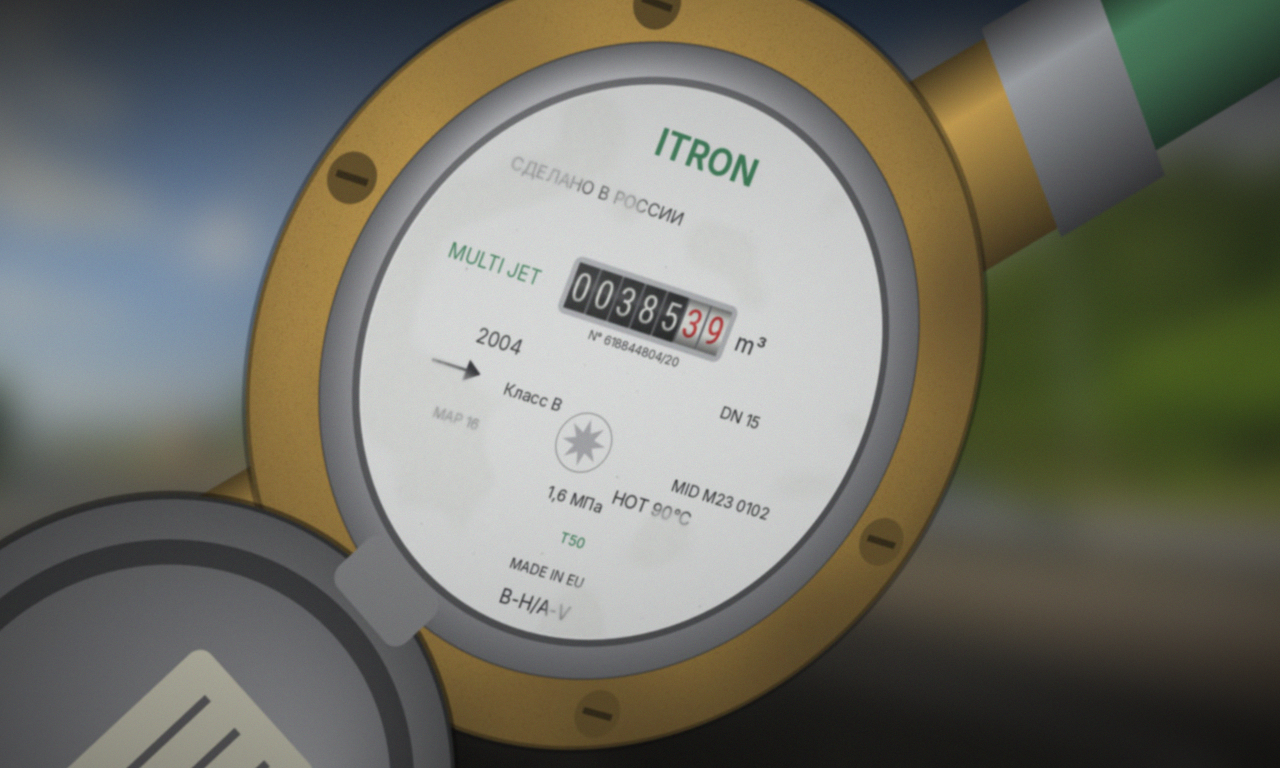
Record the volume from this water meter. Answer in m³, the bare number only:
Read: 385.39
